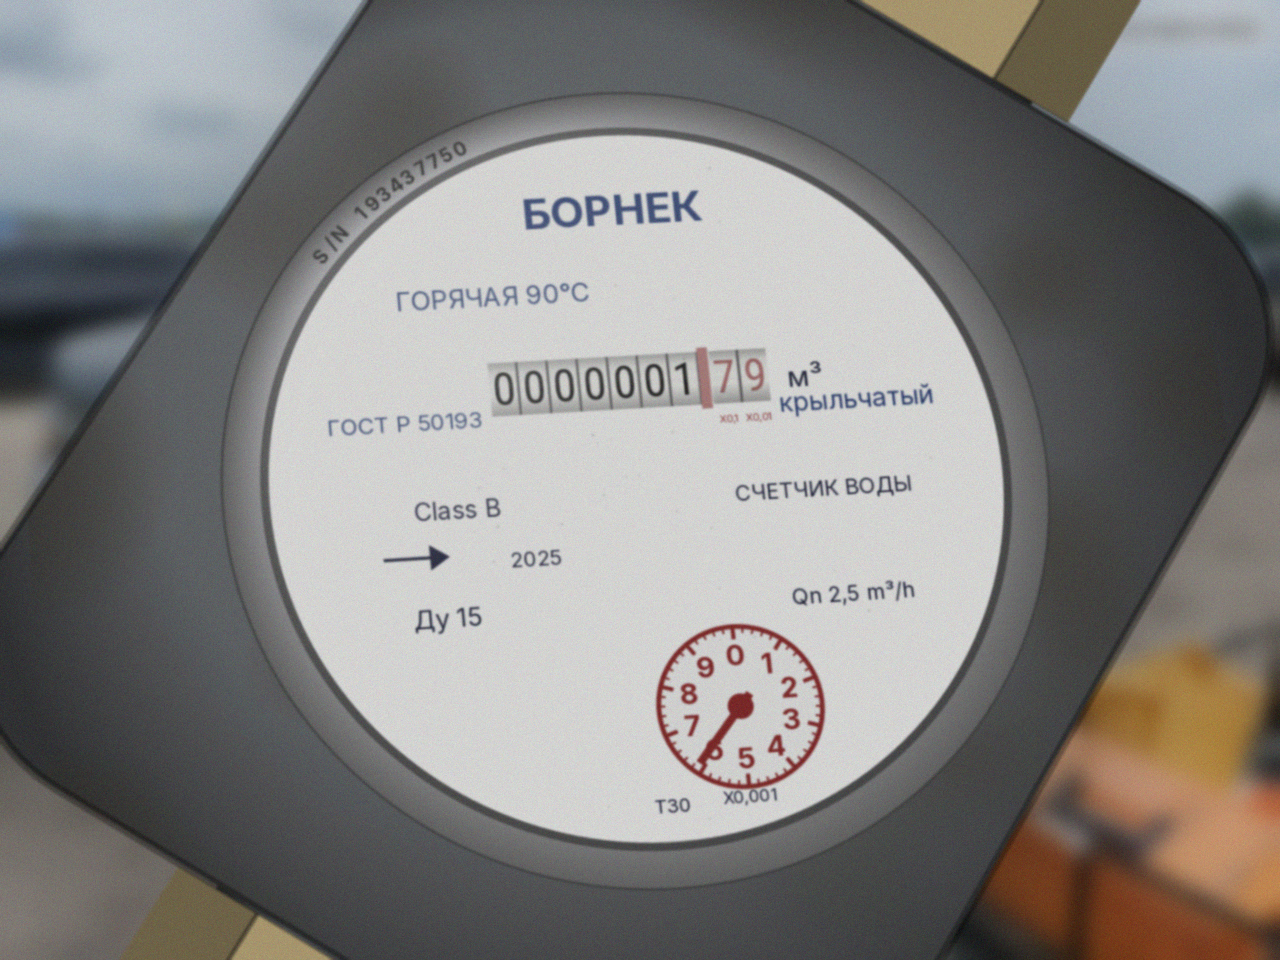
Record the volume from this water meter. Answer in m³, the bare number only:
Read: 1.796
